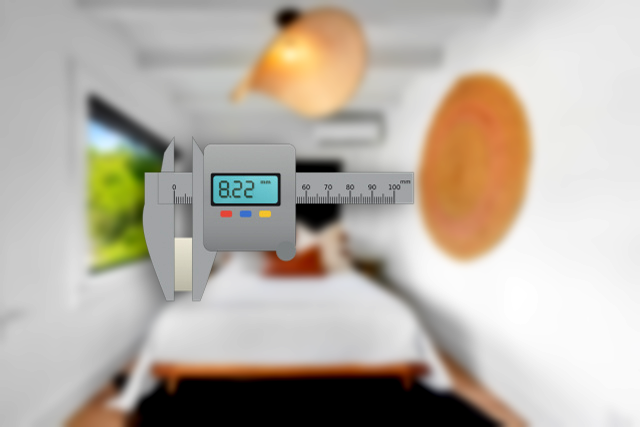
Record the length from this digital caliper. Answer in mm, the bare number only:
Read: 8.22
